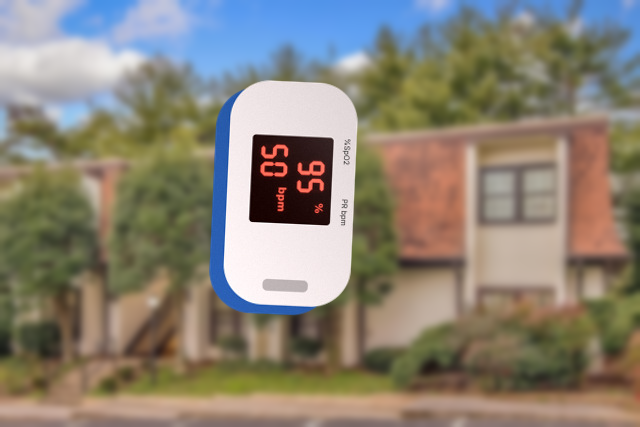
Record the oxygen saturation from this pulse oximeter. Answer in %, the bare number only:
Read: 95
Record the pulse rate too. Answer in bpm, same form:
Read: 50
